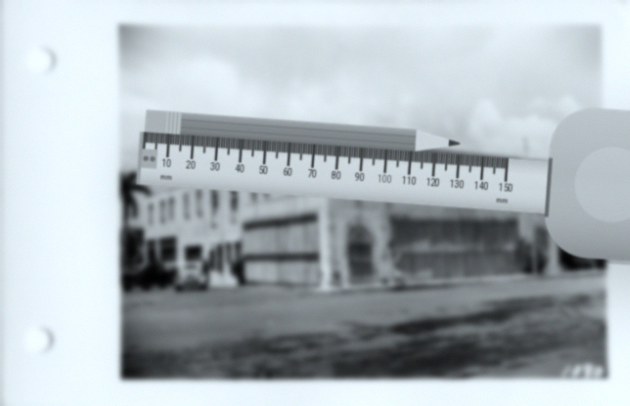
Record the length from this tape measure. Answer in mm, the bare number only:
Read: 130
